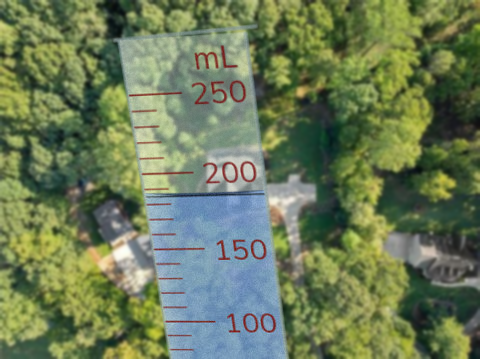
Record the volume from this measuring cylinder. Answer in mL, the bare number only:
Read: 185
